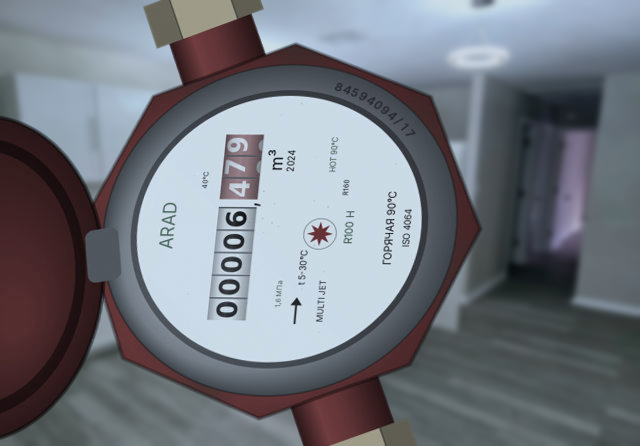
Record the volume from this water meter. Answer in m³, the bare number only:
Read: 6.479
